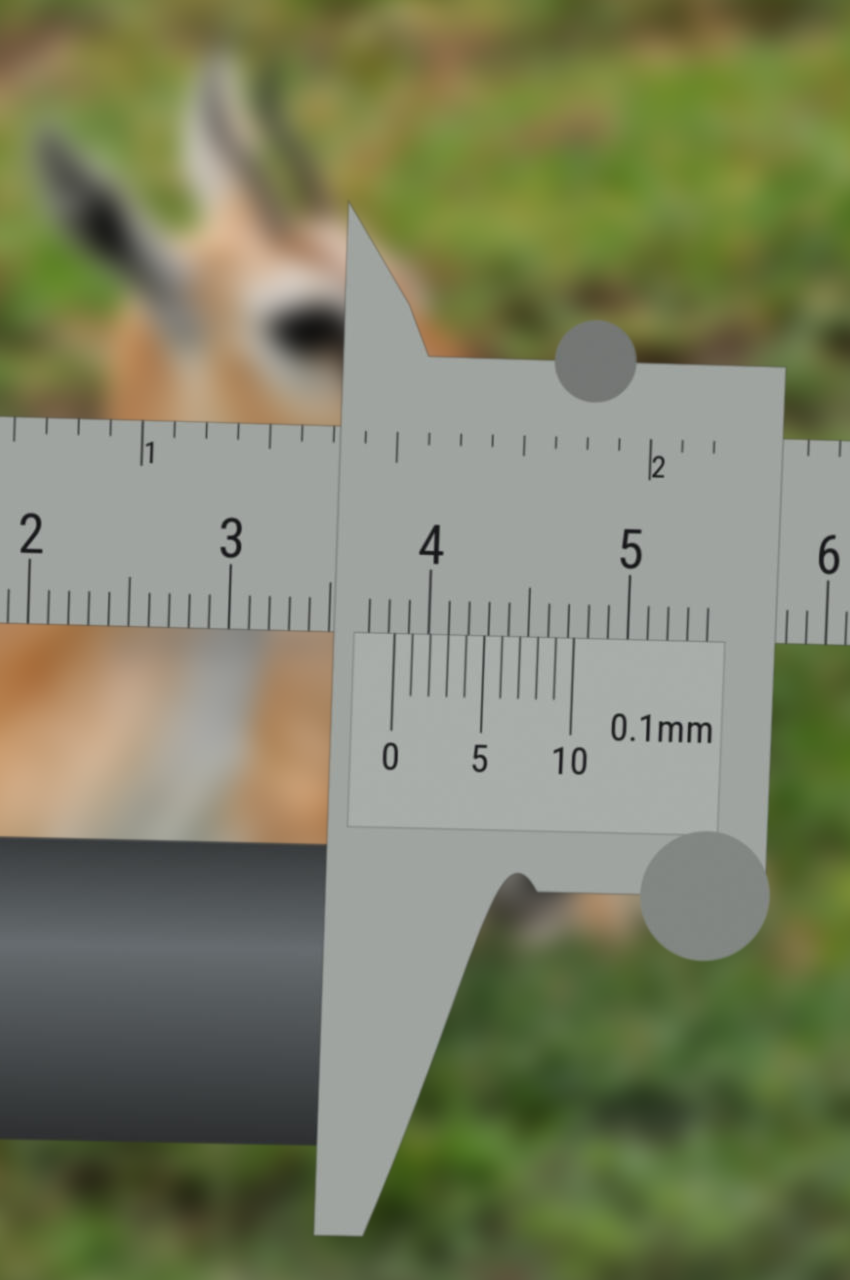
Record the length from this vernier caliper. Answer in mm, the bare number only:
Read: 38.3
